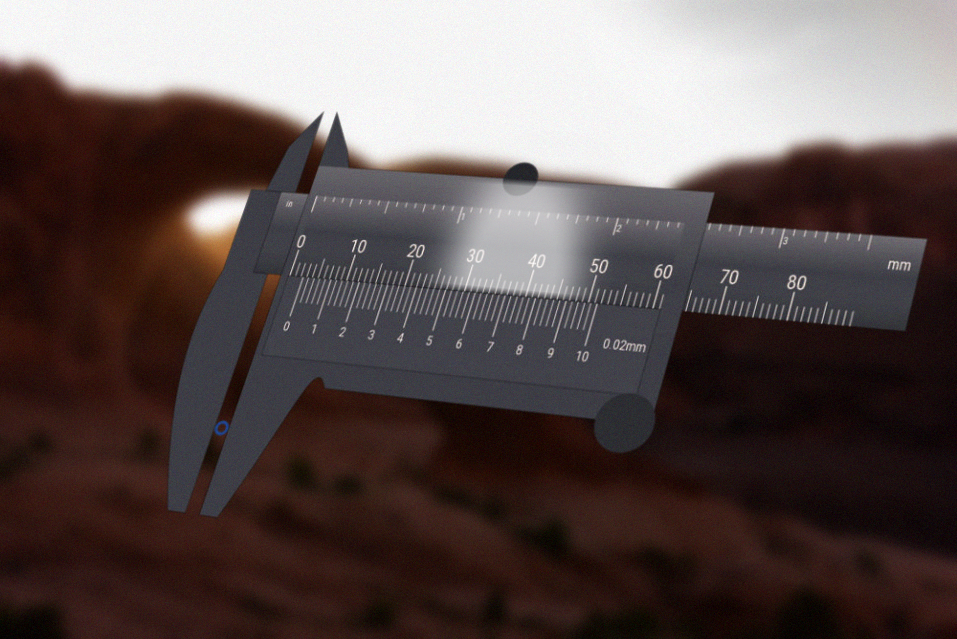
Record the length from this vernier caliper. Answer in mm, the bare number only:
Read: 2.4
